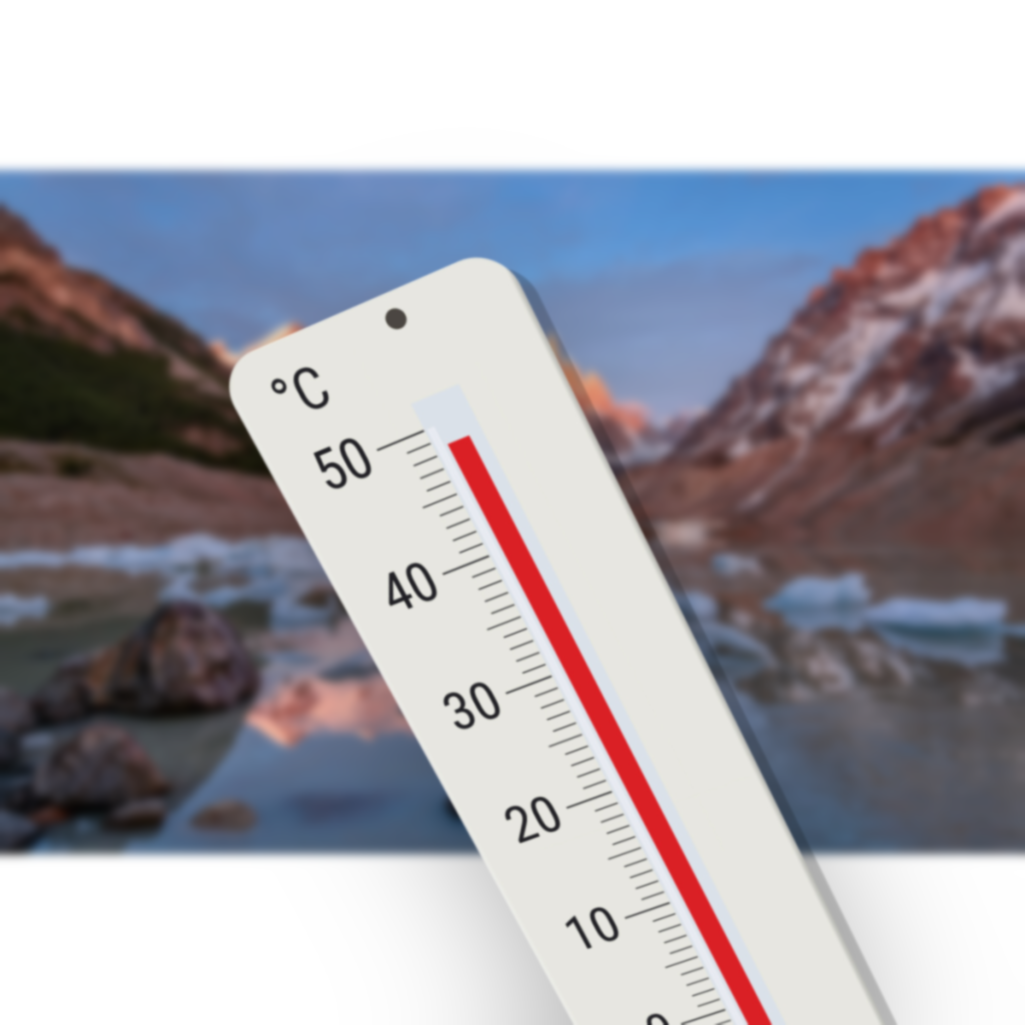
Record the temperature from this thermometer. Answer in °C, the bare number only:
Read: 48.5
